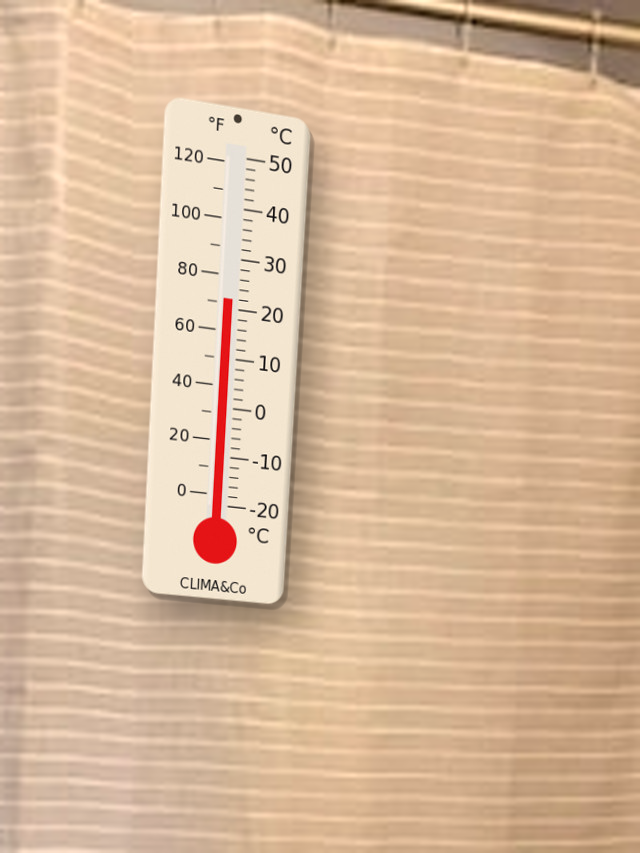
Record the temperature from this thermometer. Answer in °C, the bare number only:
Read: 22
